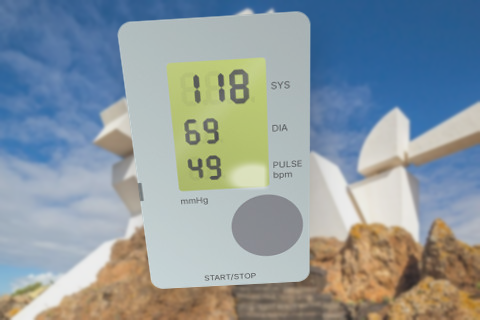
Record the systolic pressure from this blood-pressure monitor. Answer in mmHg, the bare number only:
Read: 118
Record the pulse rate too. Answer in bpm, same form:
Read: 49
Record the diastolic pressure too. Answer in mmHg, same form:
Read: 69
